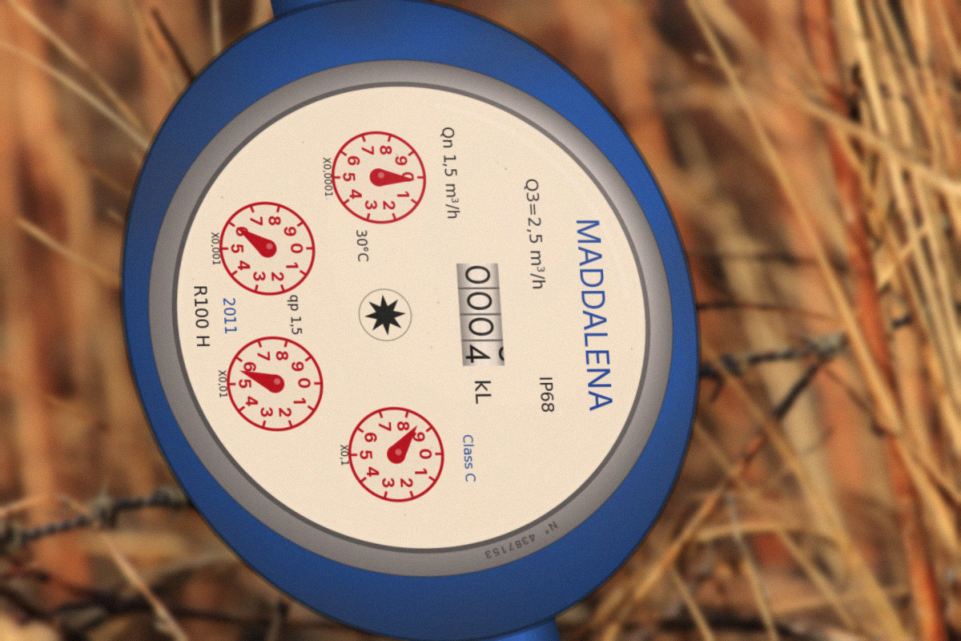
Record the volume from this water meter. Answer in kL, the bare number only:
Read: 3.8560
